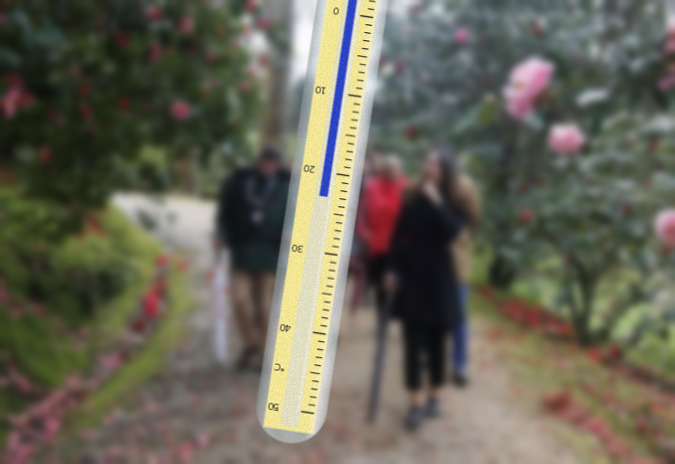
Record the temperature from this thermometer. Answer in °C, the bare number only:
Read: 23
